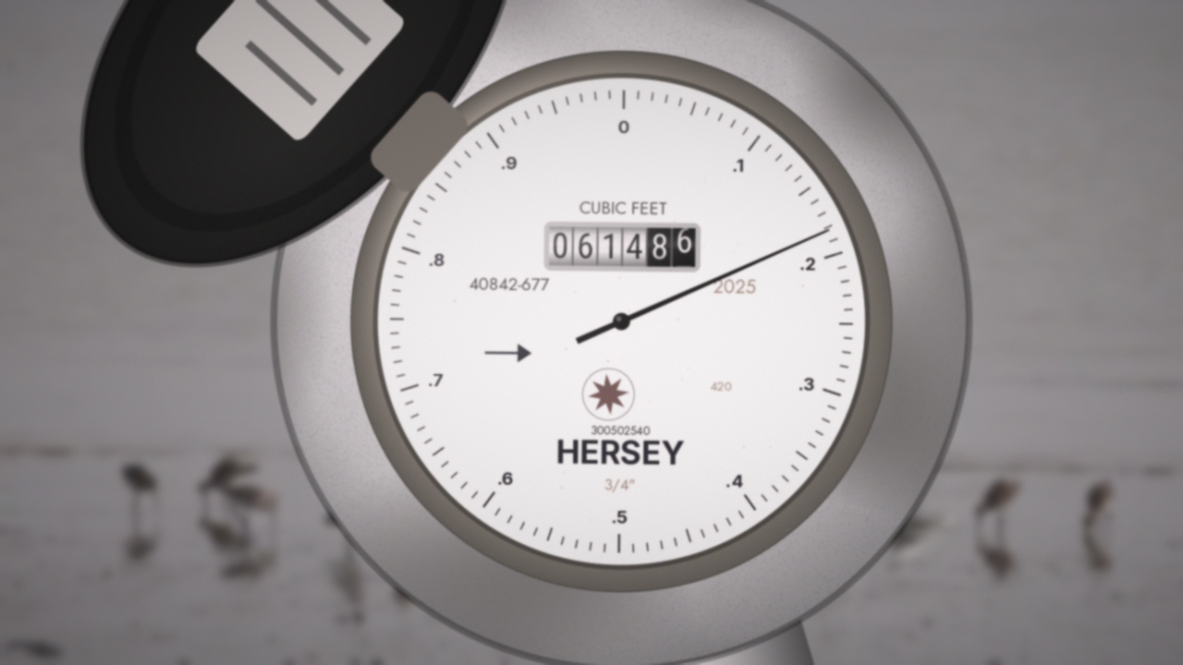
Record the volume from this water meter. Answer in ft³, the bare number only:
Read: 61486.18
